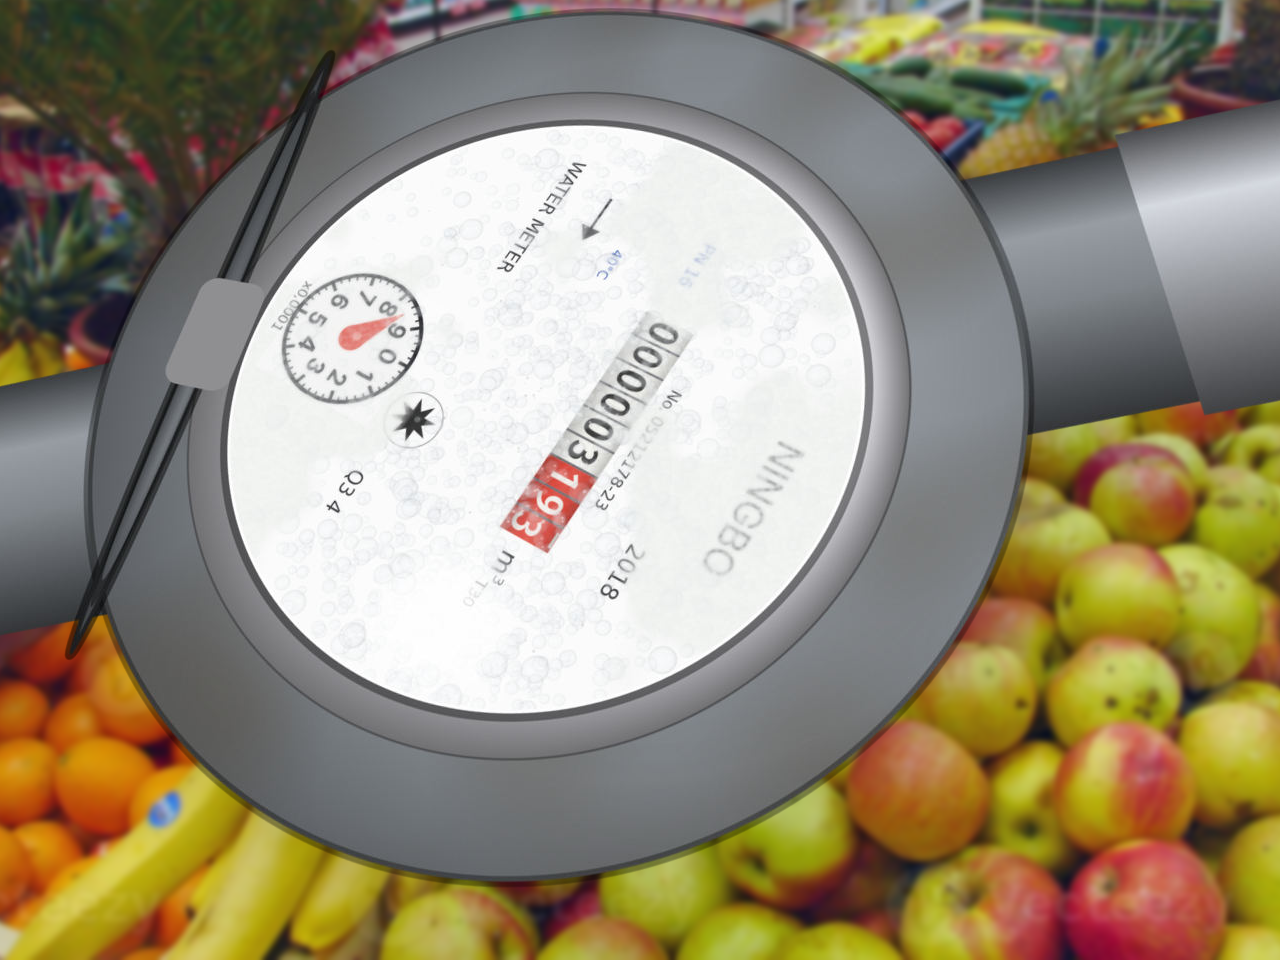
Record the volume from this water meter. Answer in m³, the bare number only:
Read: 3.1928
